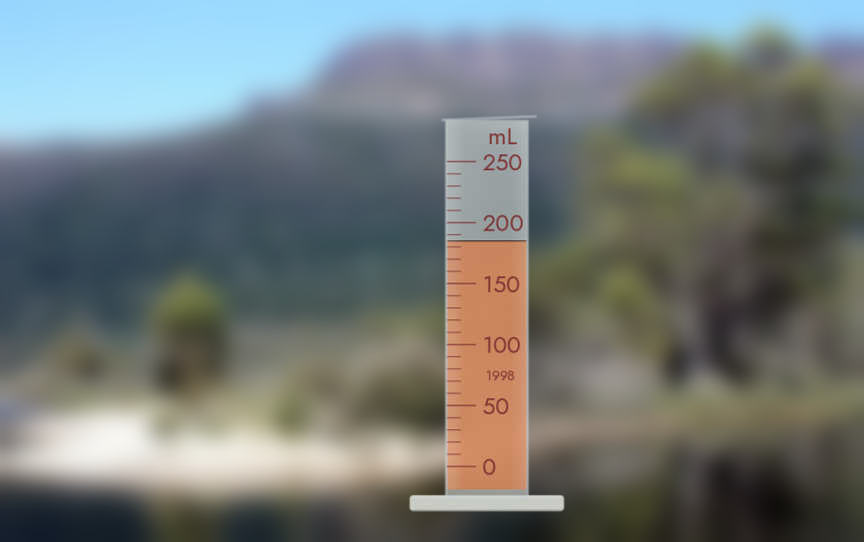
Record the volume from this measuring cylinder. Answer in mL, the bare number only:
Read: 185
